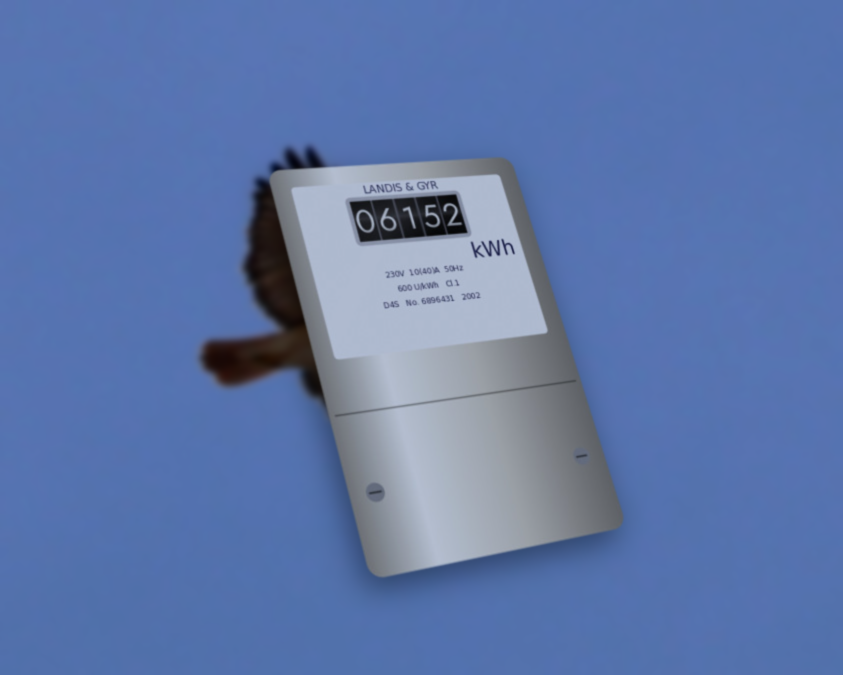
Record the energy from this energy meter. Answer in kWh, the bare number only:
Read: 6152
